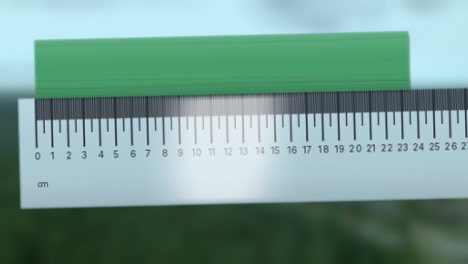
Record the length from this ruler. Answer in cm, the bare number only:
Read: 23.5
